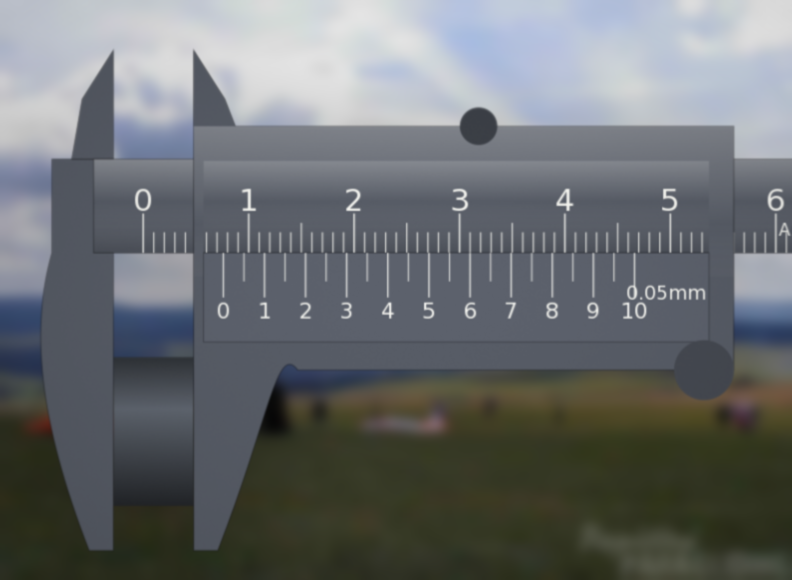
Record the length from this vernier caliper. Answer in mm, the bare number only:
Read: 7.6
